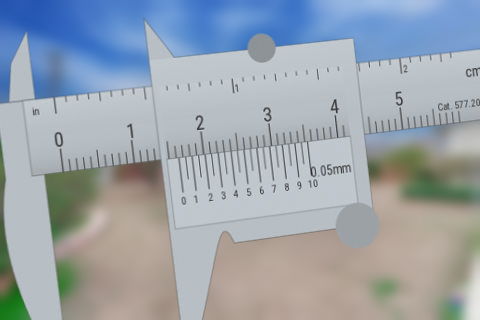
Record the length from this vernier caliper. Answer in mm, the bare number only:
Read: 16.4
